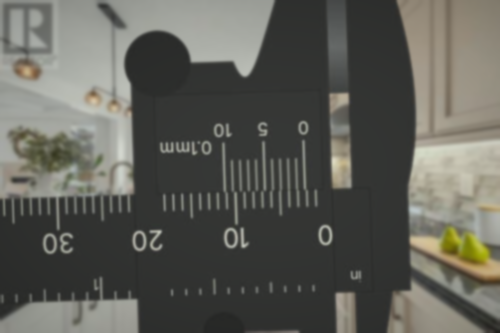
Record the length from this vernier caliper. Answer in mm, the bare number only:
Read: 2.2
